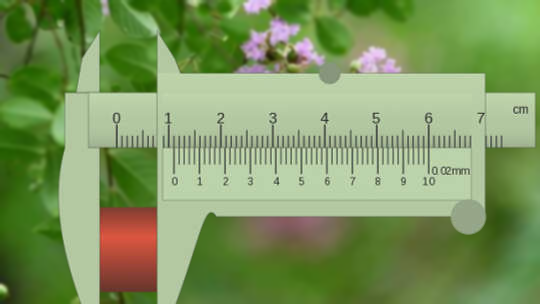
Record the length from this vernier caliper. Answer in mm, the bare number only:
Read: 11.0
